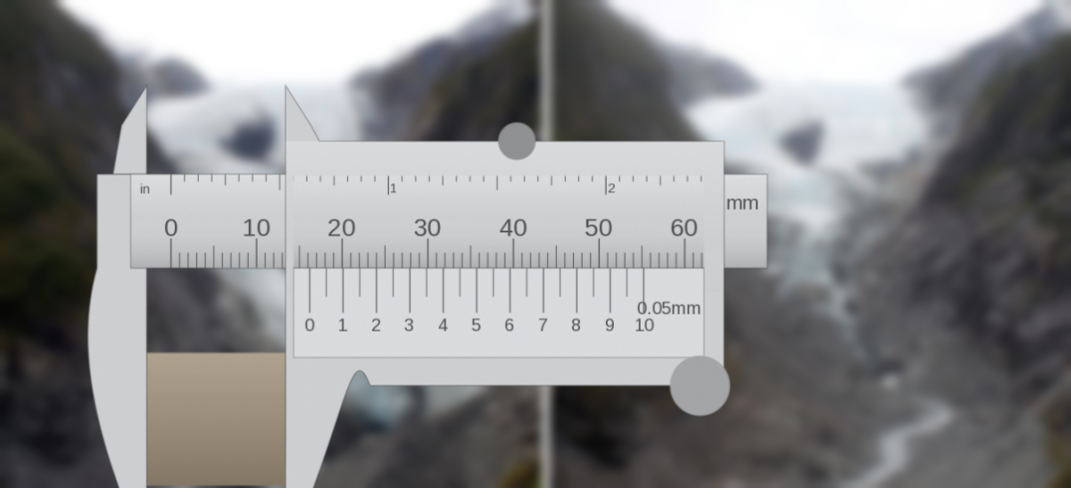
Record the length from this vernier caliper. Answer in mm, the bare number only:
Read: 16.2
